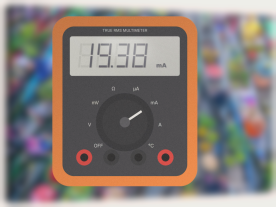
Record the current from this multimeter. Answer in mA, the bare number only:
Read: 19.38
